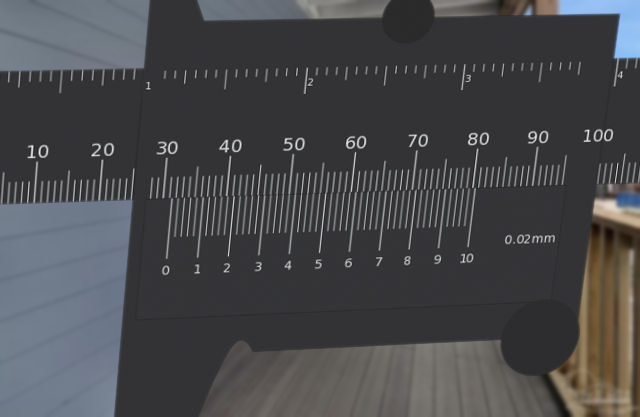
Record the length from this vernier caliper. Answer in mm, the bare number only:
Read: 31.4
